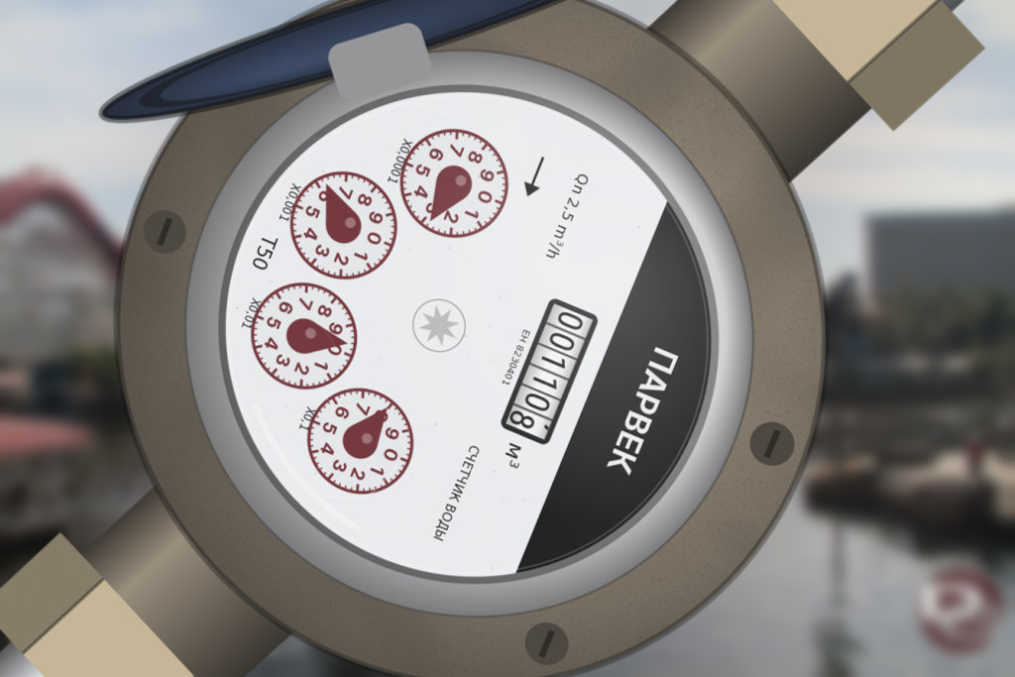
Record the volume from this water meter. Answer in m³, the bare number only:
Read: 1107.7962
